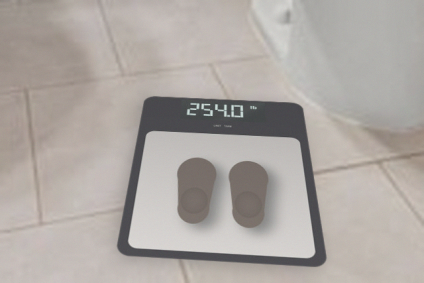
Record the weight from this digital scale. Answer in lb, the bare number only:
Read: 254.0
